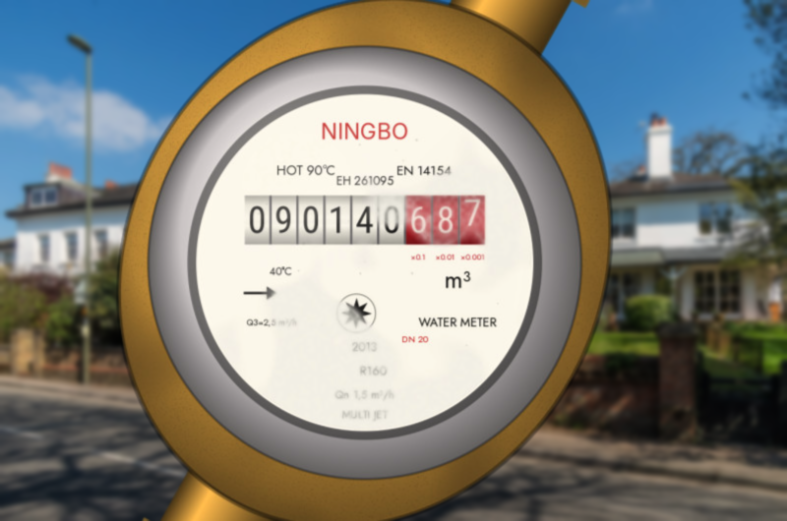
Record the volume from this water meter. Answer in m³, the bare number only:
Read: 90140.687
